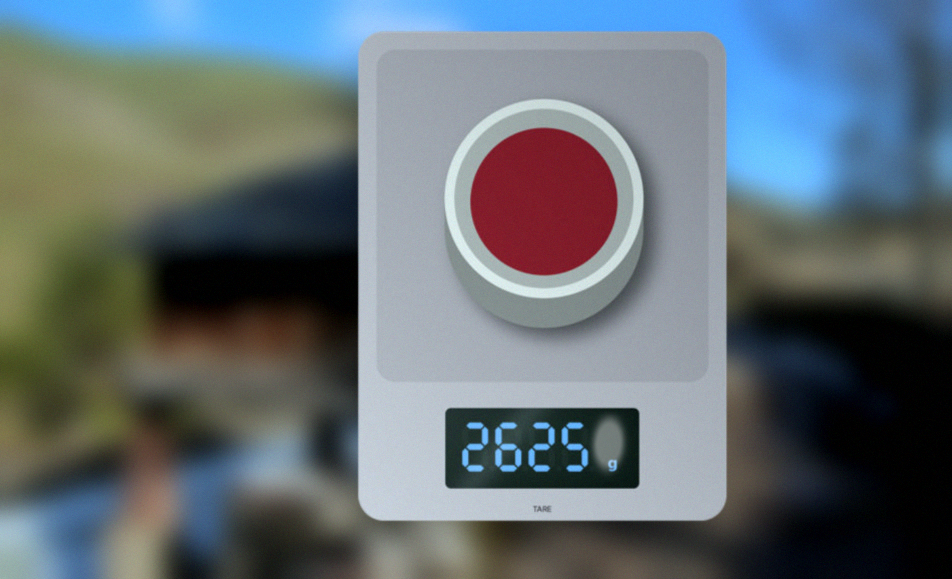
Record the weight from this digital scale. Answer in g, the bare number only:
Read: 2625
